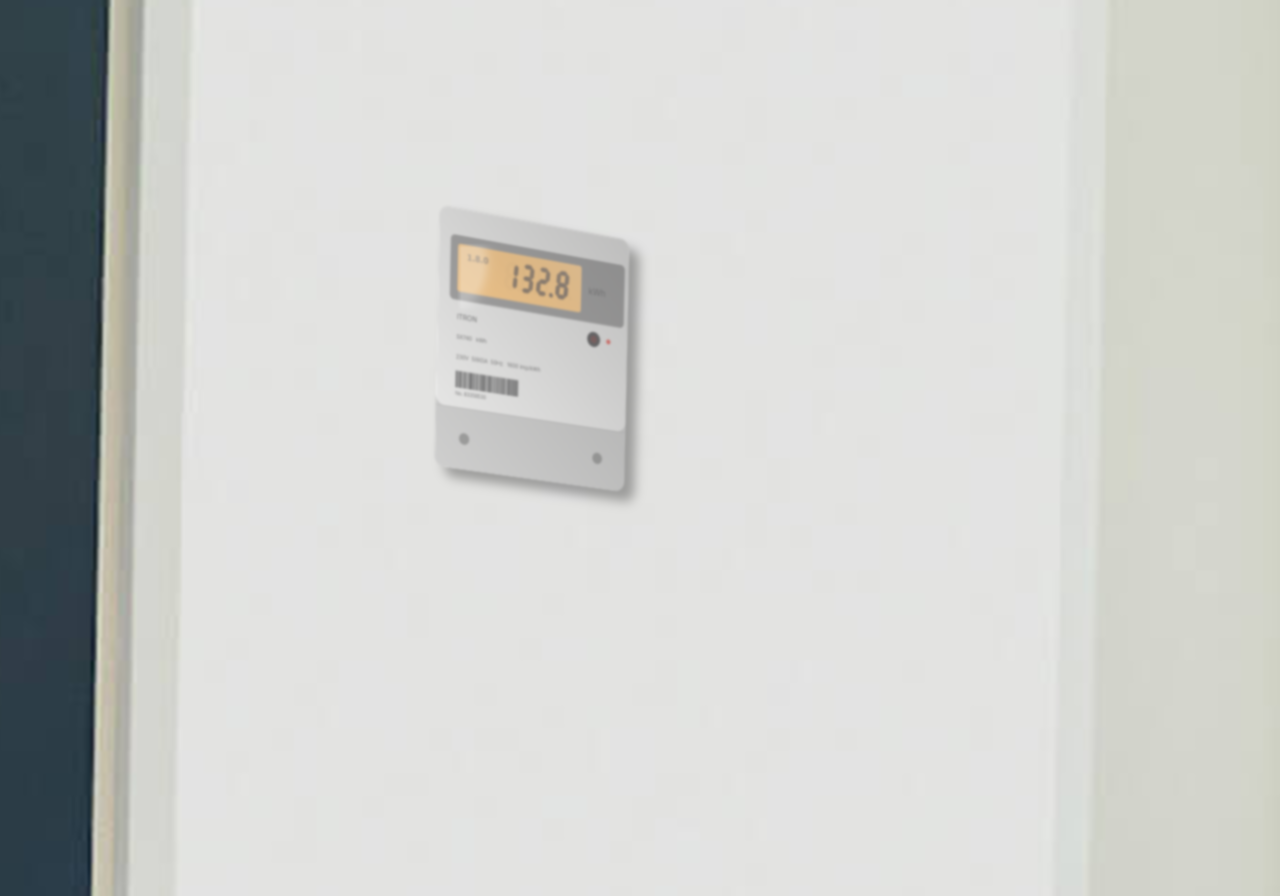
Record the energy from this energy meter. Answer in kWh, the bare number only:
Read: 132.8
